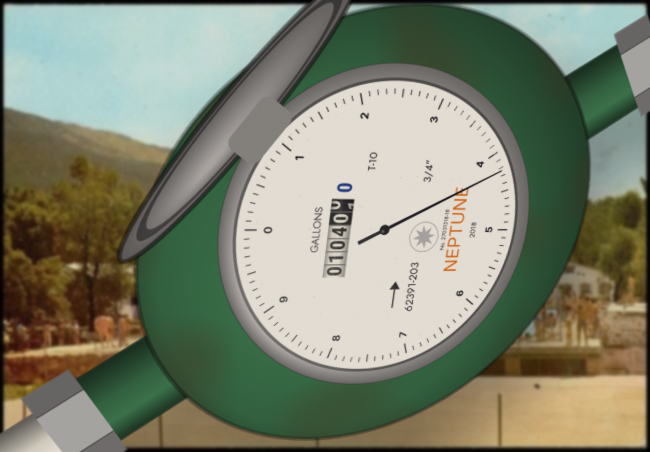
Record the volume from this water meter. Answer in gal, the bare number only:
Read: 104004.2
